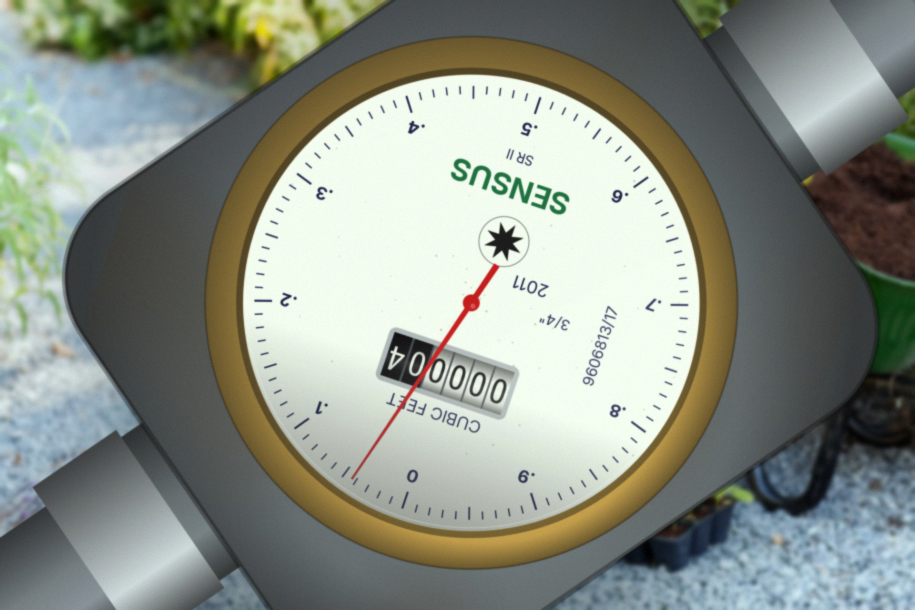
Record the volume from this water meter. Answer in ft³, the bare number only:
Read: 4.04
